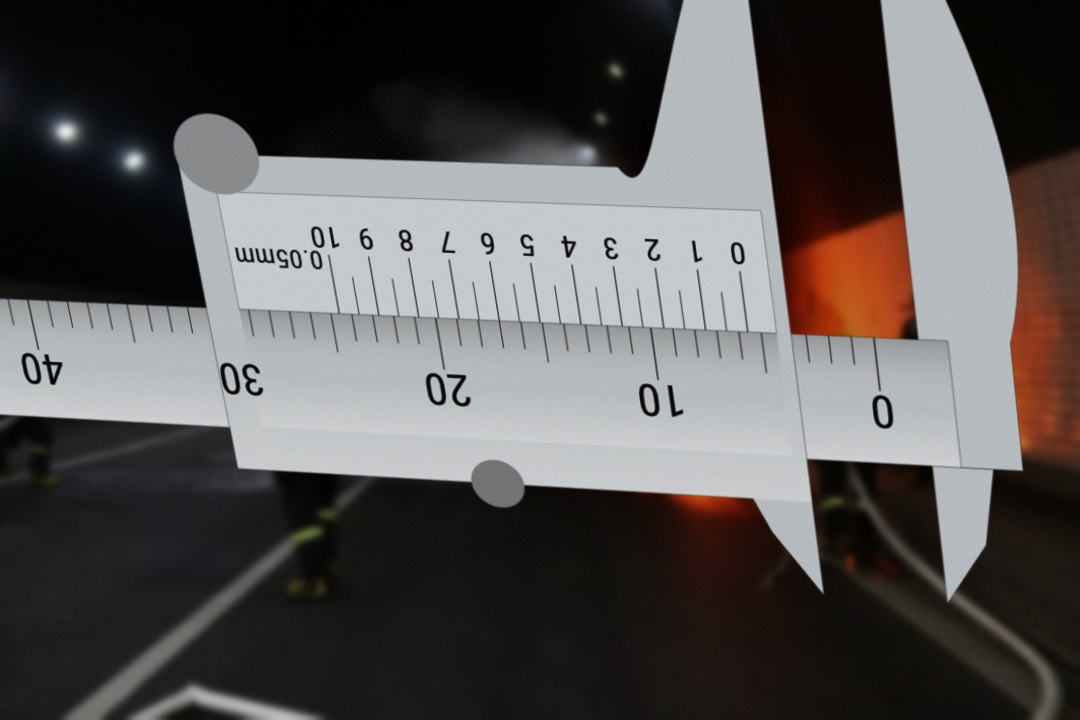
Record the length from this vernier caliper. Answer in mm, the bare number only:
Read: 5.6
